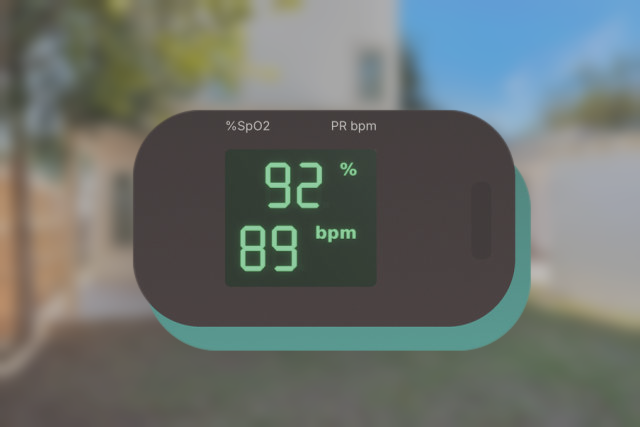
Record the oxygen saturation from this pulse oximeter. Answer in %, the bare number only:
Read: 92
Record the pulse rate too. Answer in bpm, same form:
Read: 89
